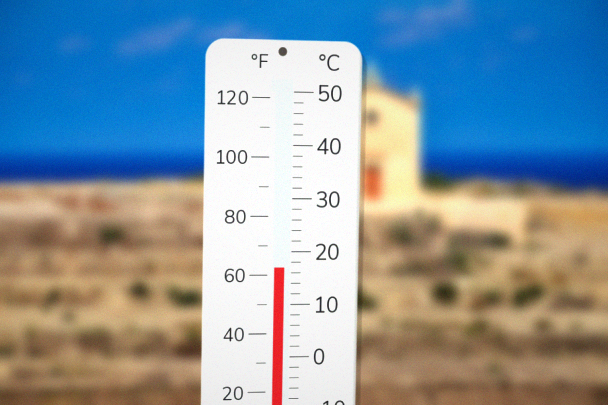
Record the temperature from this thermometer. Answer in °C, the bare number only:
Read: 17
